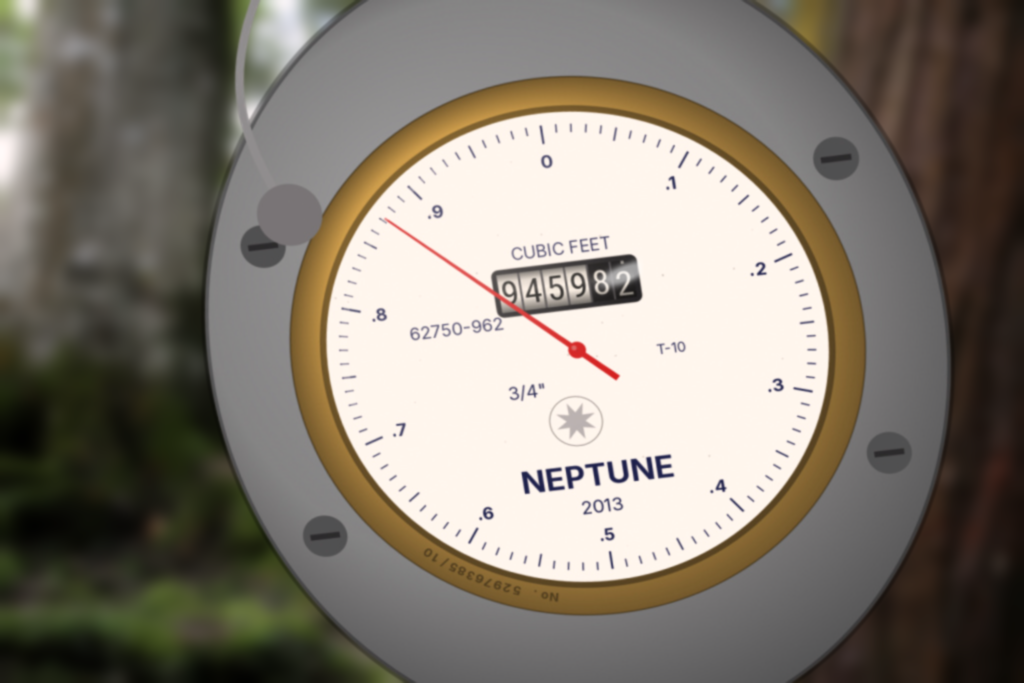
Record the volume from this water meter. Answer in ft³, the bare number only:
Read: 945981.87
